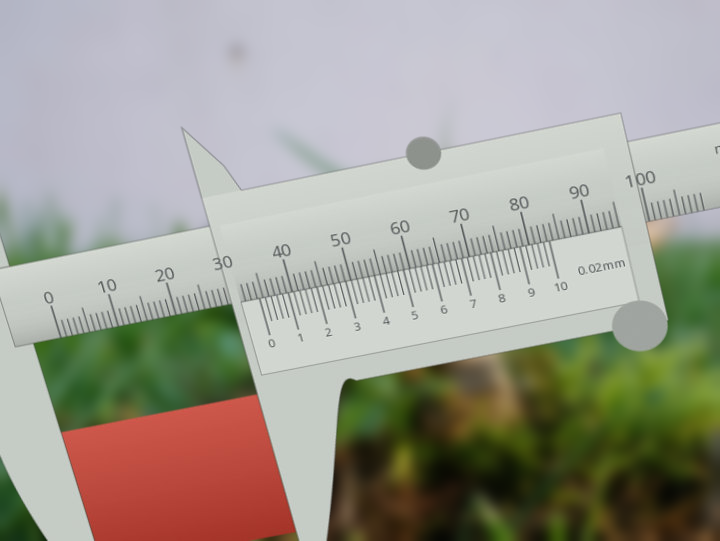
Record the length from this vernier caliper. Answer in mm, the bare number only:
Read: 34.4
